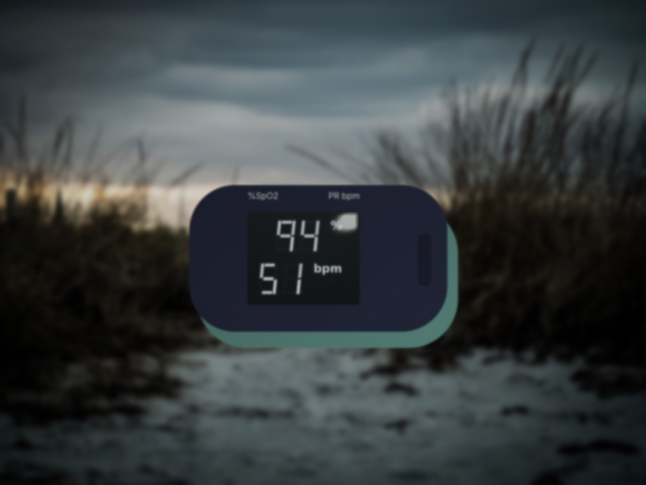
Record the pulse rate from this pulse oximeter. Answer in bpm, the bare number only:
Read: 51
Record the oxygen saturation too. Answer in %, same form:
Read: 94
